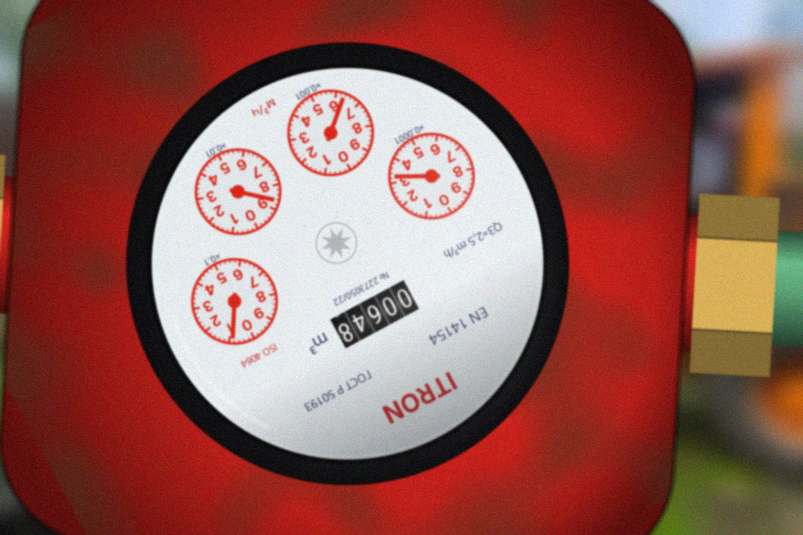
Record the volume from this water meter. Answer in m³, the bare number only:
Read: 648.0863
